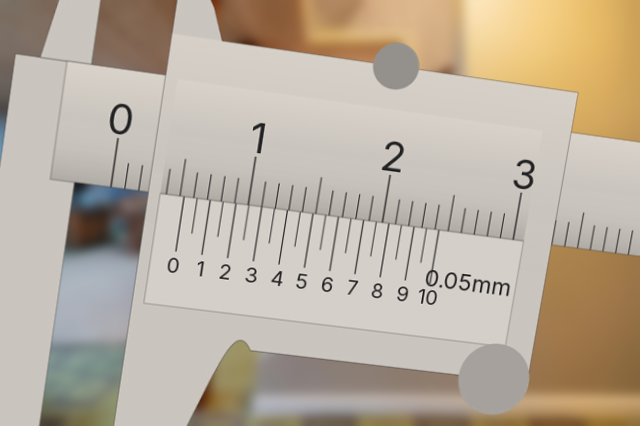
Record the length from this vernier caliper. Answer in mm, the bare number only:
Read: 5.3
